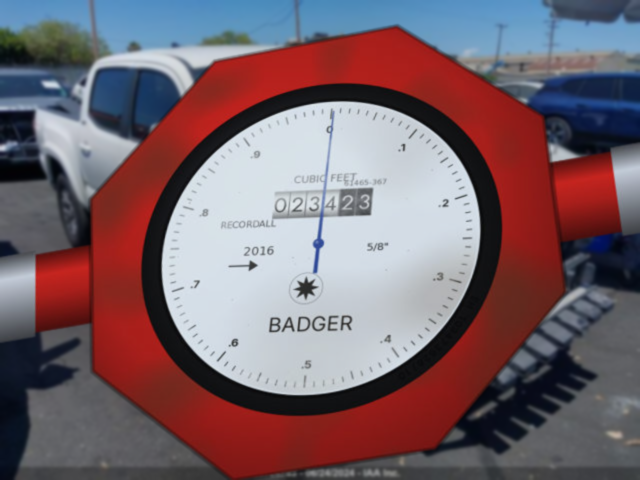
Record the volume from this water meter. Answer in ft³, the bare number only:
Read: 23423.00
